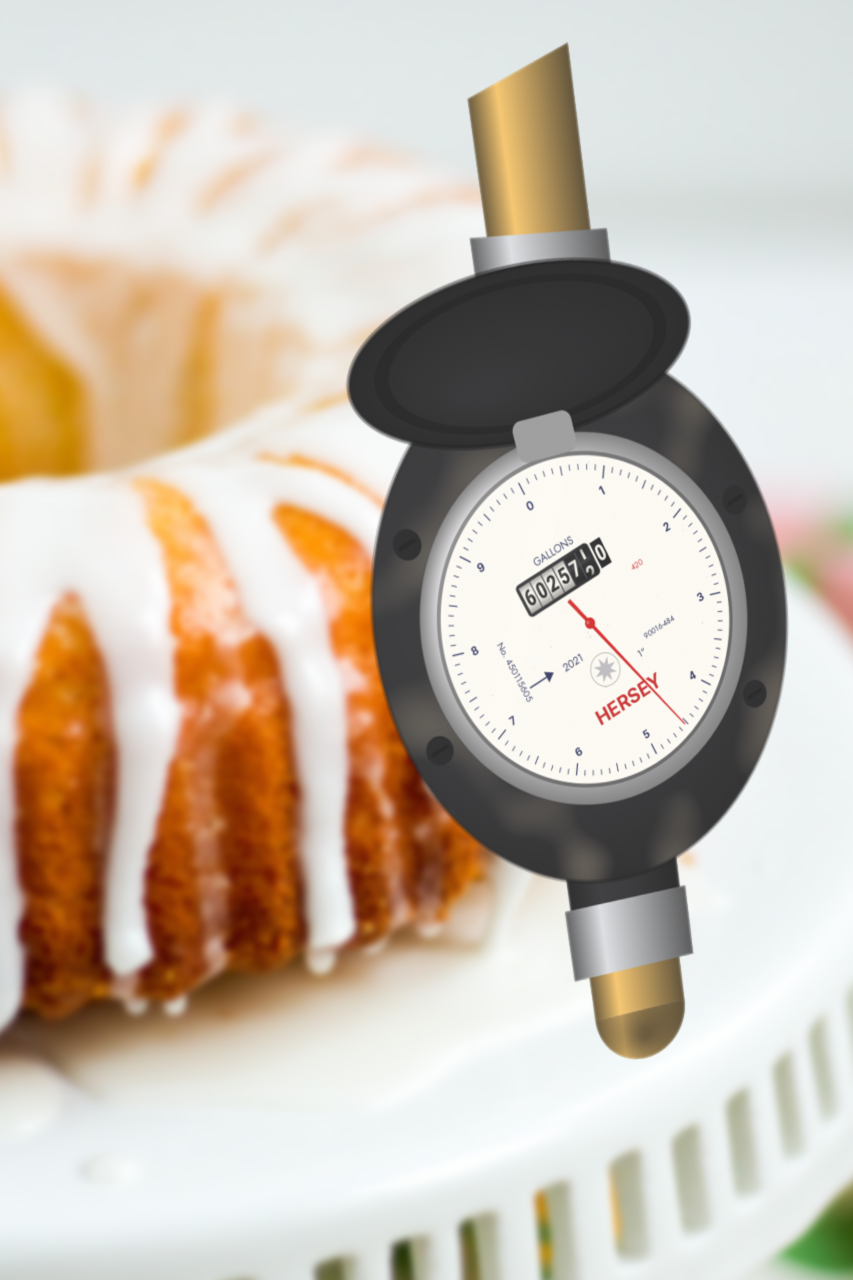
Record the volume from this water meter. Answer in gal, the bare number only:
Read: 6025714.5
